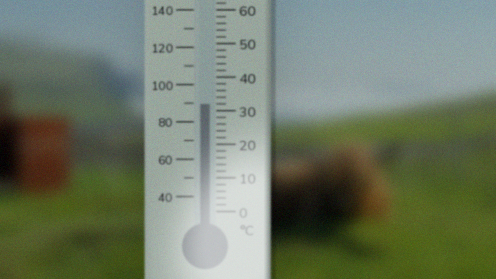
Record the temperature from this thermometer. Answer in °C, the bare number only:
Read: 32
